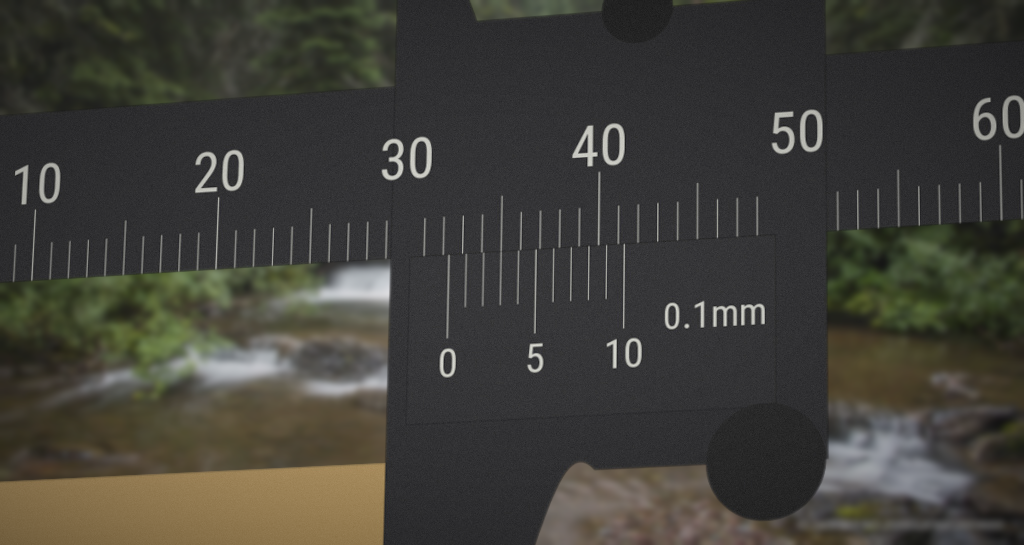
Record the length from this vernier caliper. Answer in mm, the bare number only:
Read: 32.3
